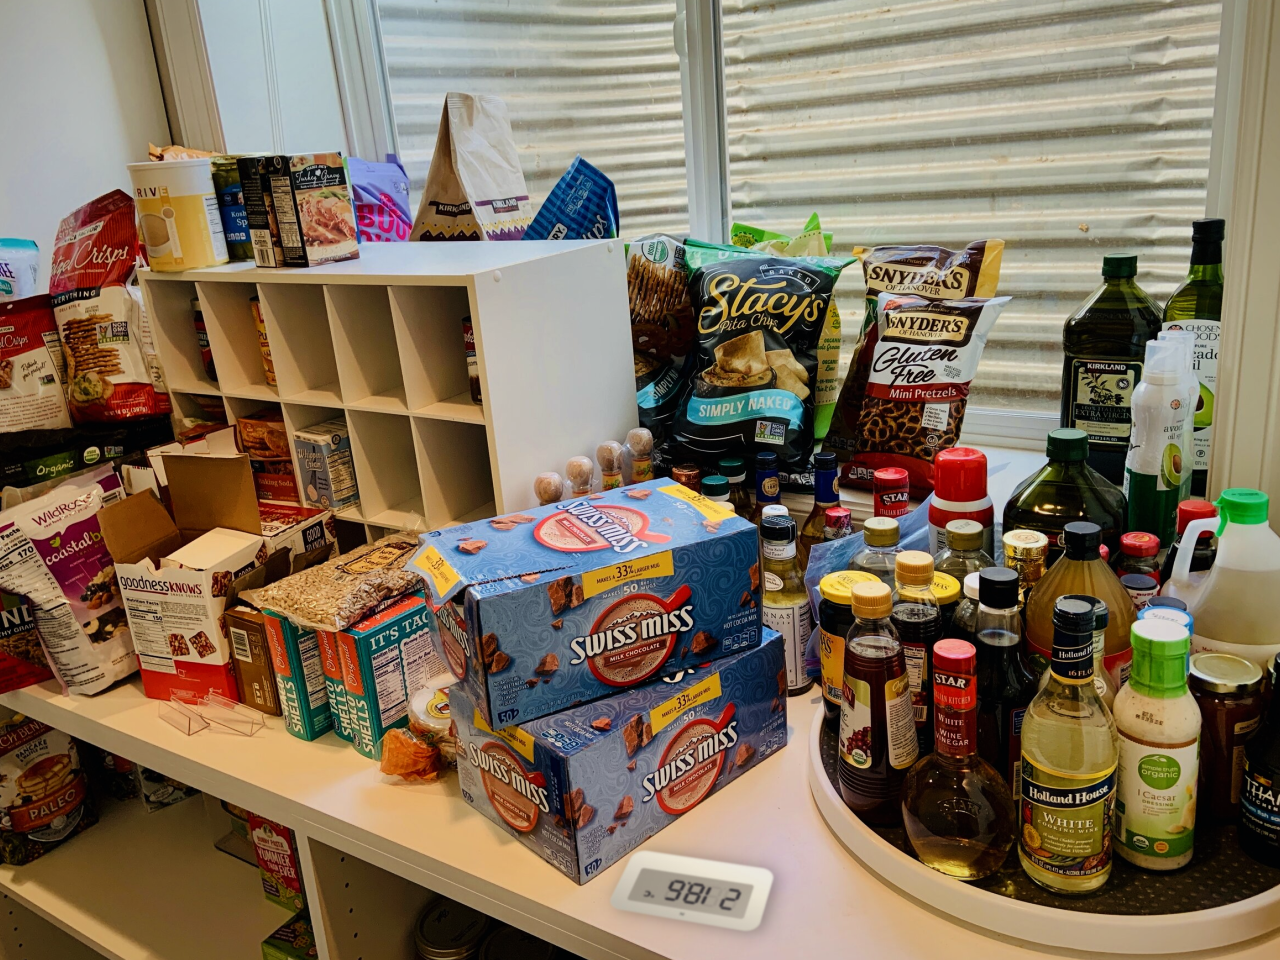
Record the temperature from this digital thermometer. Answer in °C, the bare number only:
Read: 218.6
